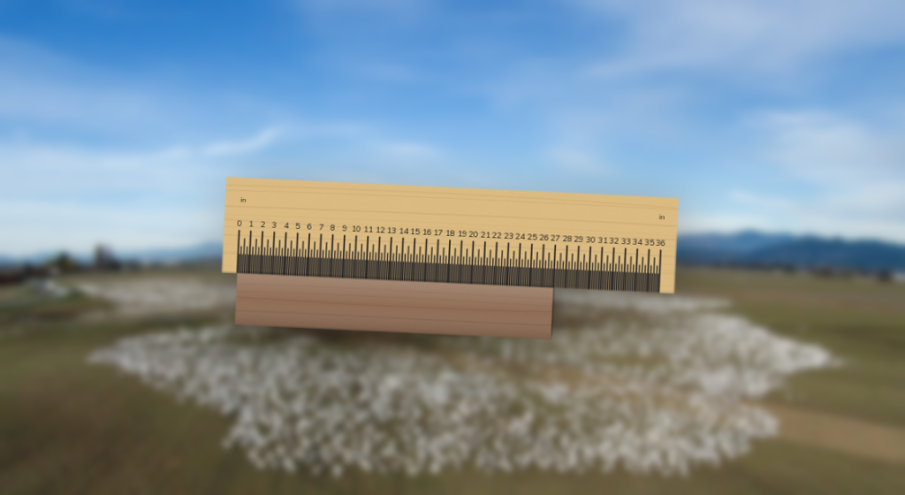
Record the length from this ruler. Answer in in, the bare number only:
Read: 27
